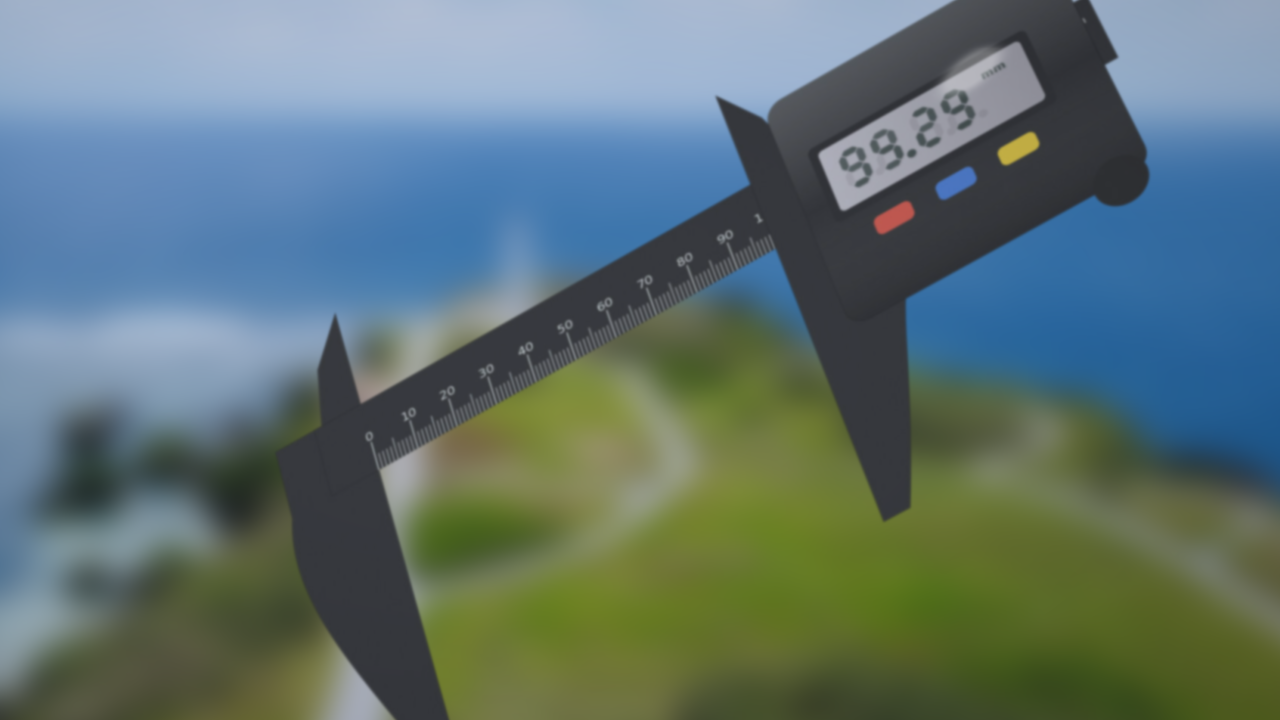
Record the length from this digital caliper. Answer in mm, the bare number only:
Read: 99.29
